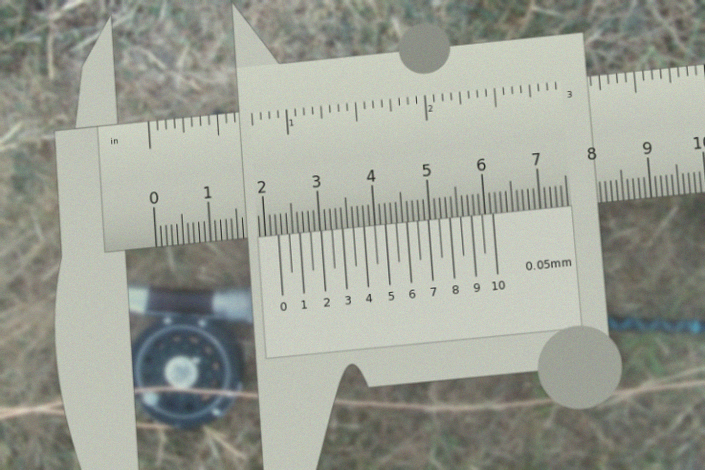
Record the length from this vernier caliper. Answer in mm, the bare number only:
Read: 22.4
